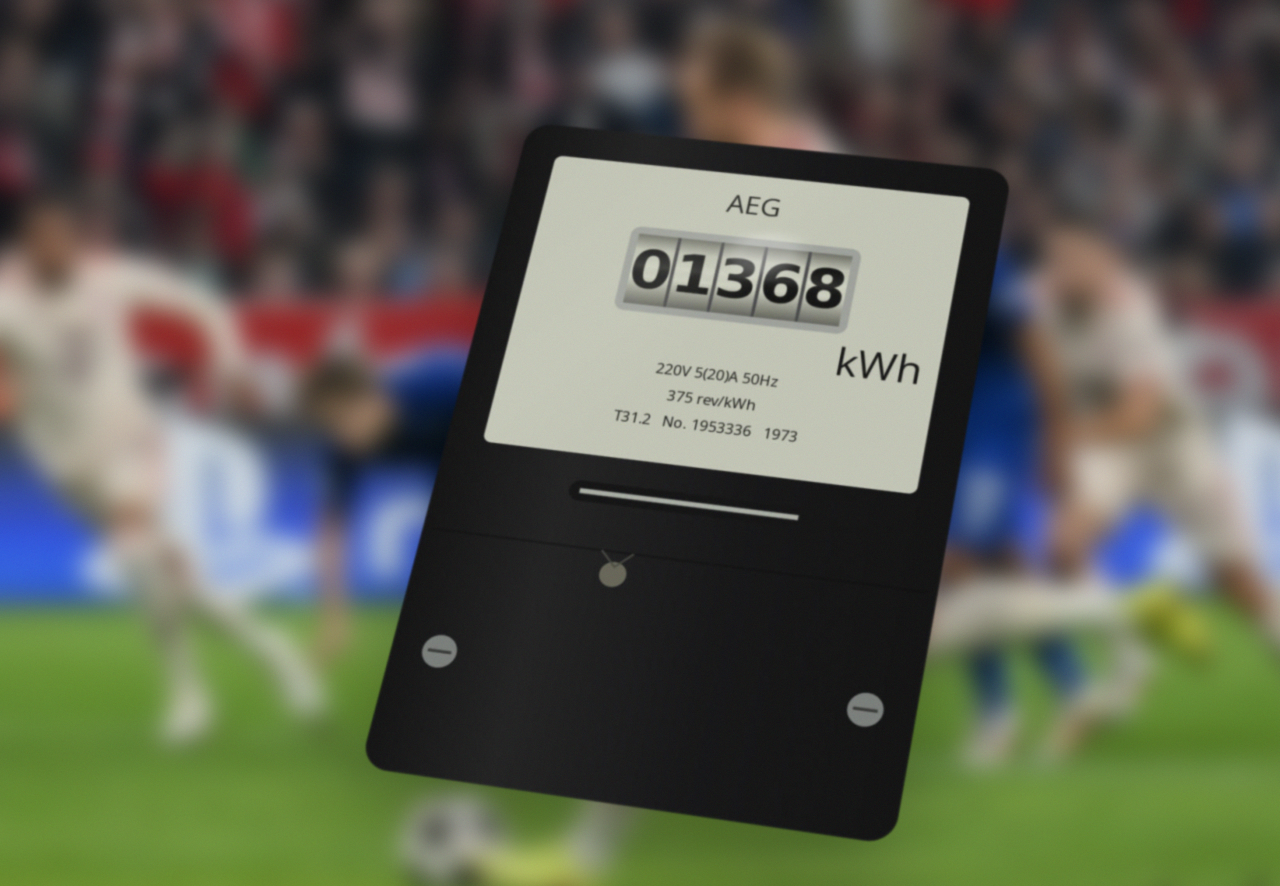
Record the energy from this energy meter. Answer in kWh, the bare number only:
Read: 1368
